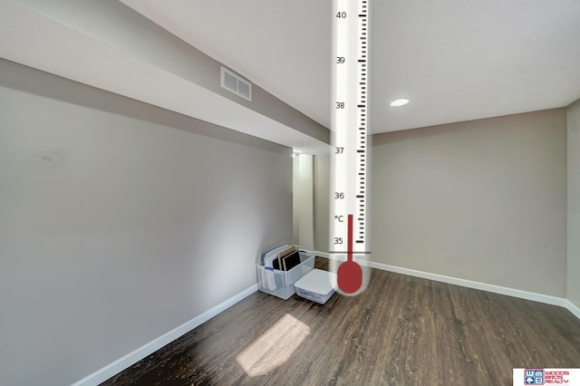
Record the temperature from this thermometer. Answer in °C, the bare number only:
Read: 35.6
